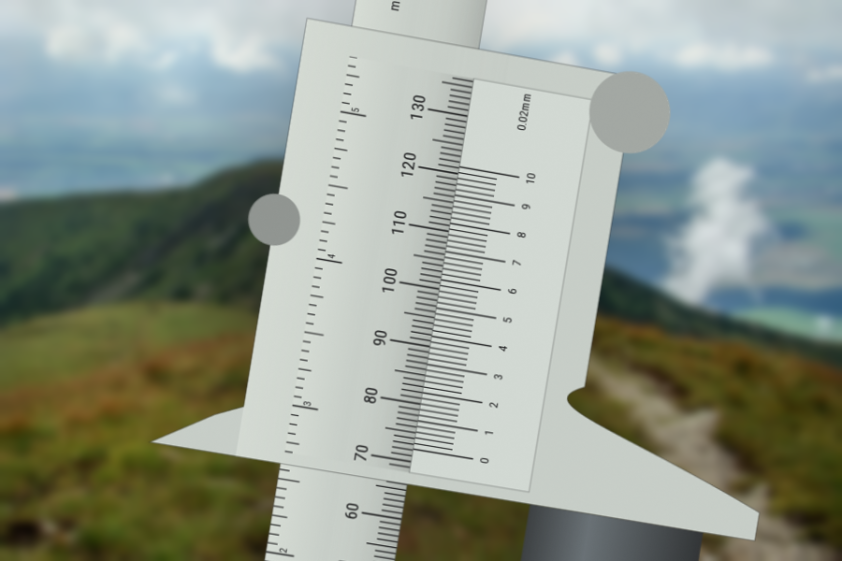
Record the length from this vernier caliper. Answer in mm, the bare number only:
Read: 72.2
